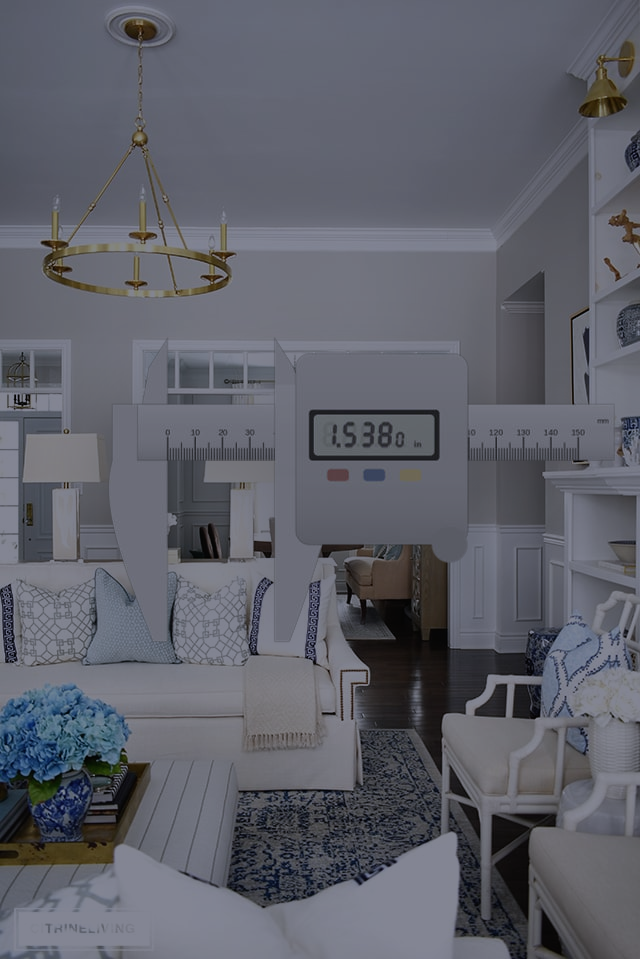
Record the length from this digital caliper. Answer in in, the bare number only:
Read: 1.5380
